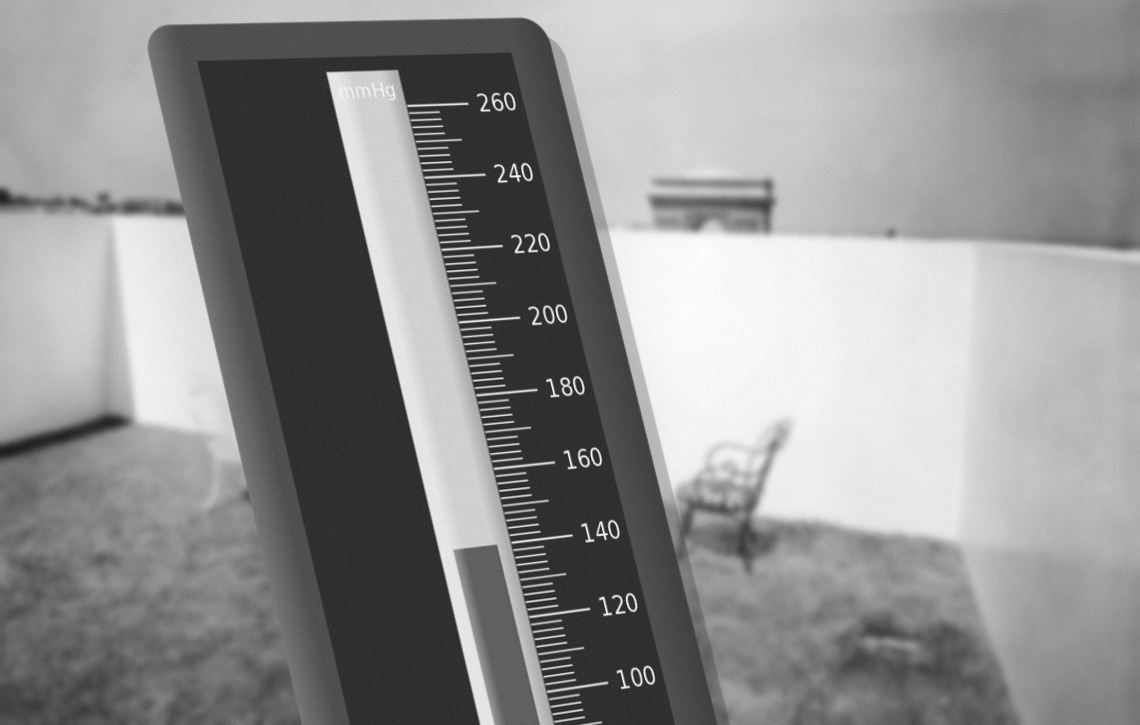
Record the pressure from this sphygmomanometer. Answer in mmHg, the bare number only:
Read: 140
